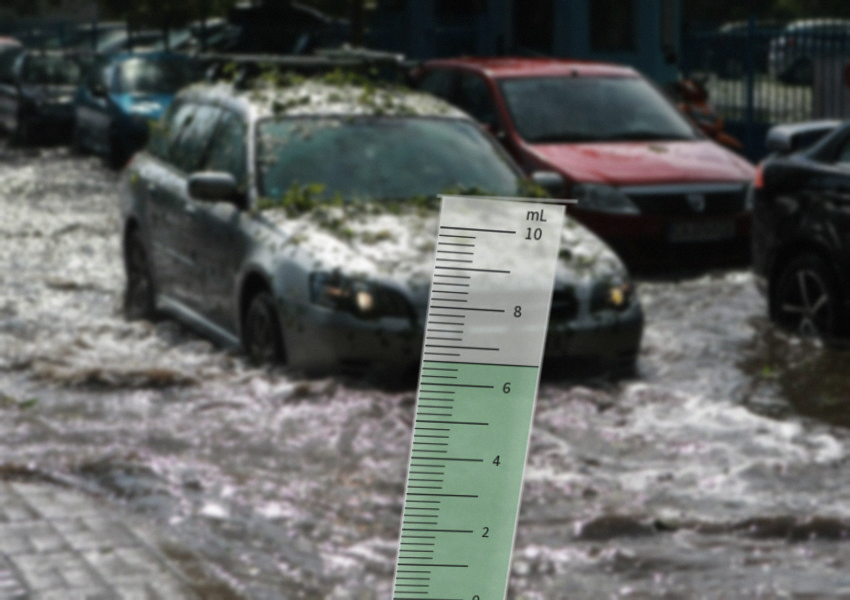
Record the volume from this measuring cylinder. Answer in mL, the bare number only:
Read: 6.6
